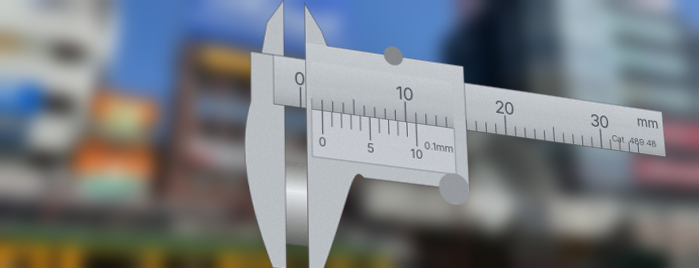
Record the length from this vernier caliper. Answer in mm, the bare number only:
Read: 2.0
